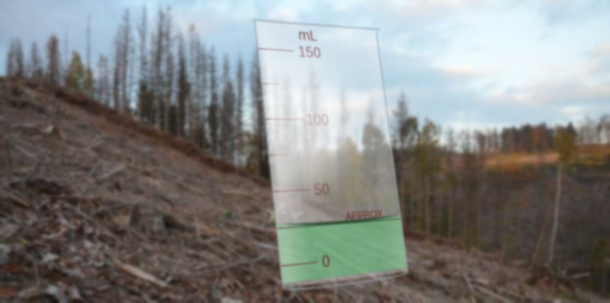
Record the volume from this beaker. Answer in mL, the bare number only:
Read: 25
